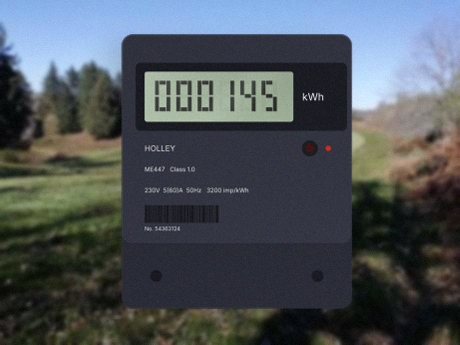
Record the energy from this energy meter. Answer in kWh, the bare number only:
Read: 145
